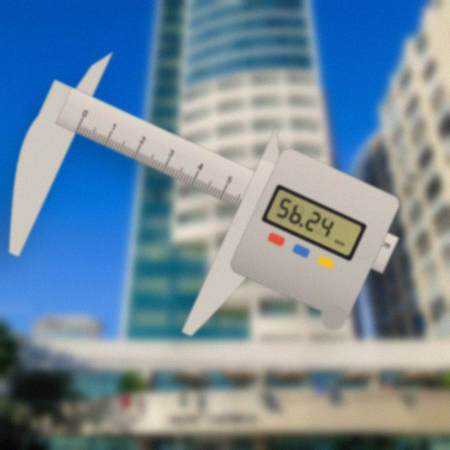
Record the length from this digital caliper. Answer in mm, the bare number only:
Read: 56.24
